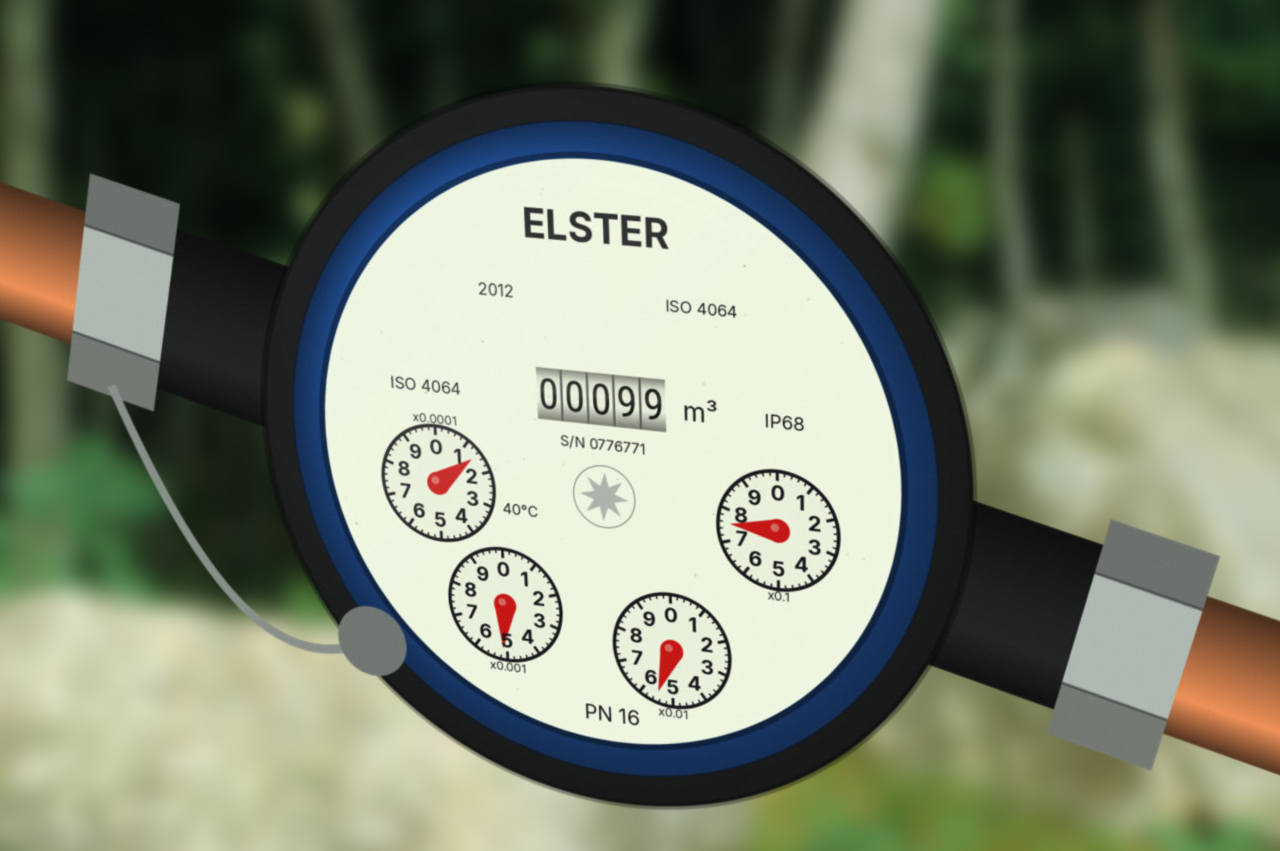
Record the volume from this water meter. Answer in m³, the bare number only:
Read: 99.7551
